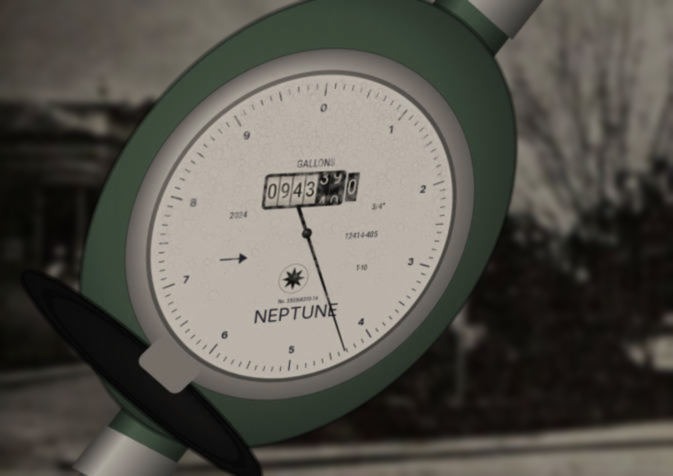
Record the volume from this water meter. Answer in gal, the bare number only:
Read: 943394.3
